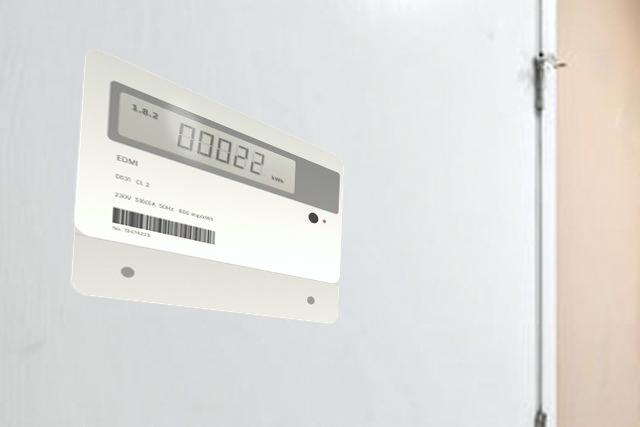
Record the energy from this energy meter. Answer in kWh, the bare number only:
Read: 22
